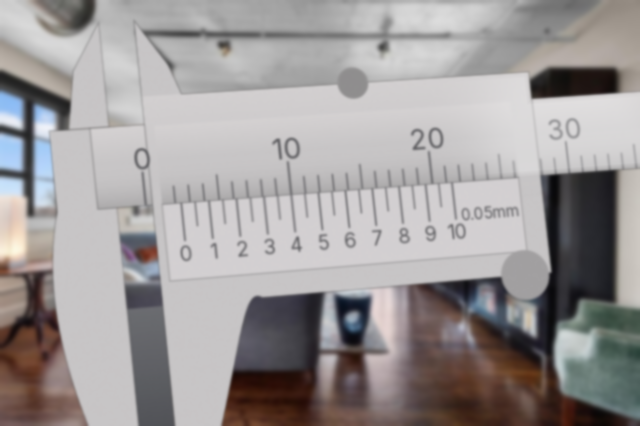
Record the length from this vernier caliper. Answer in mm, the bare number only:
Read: 2.4
